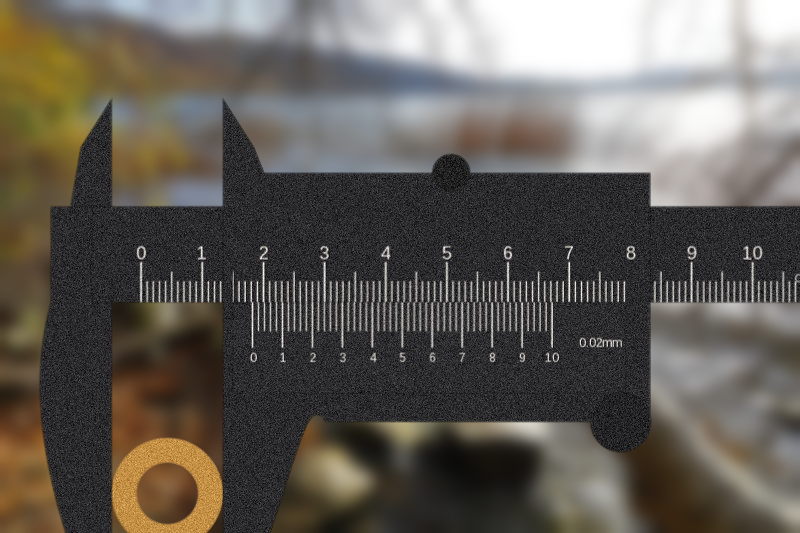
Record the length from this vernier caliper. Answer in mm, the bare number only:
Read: 18.2
